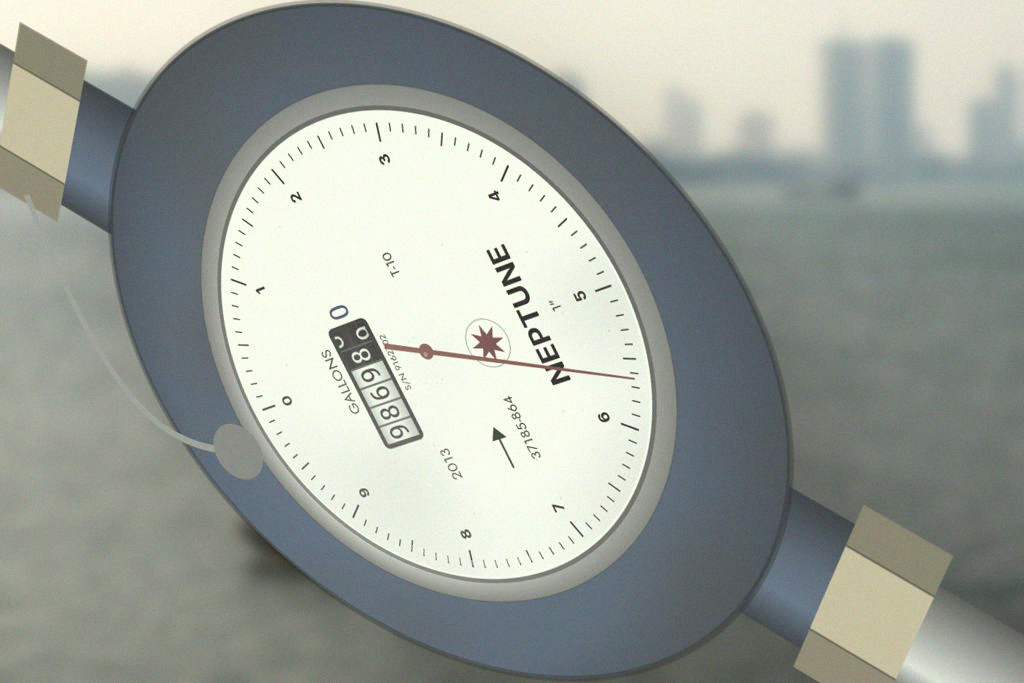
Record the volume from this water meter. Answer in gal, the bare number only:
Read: 9869885.6
